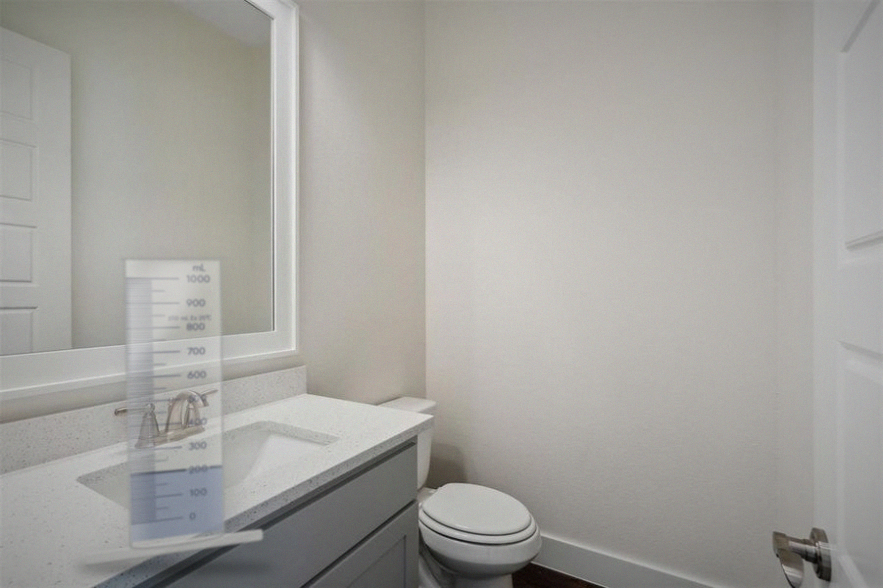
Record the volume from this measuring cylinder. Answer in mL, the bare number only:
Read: 200
